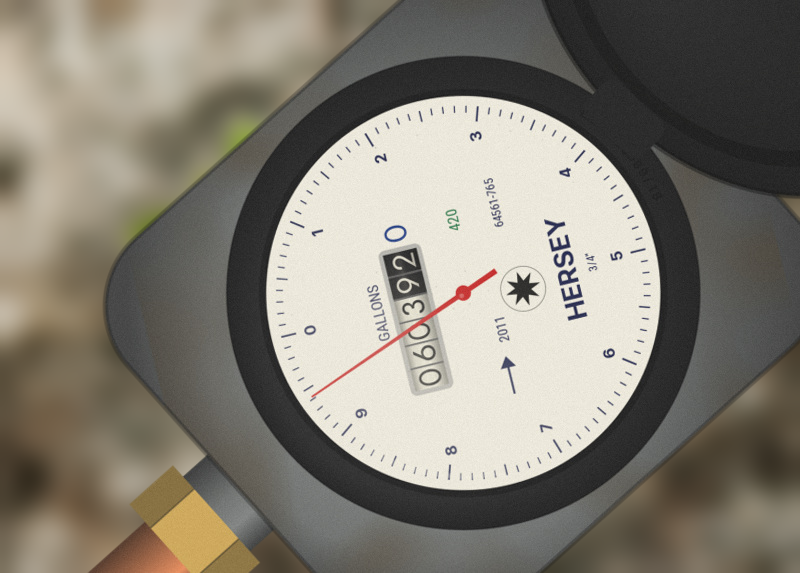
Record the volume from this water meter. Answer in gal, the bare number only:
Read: 603919.4
